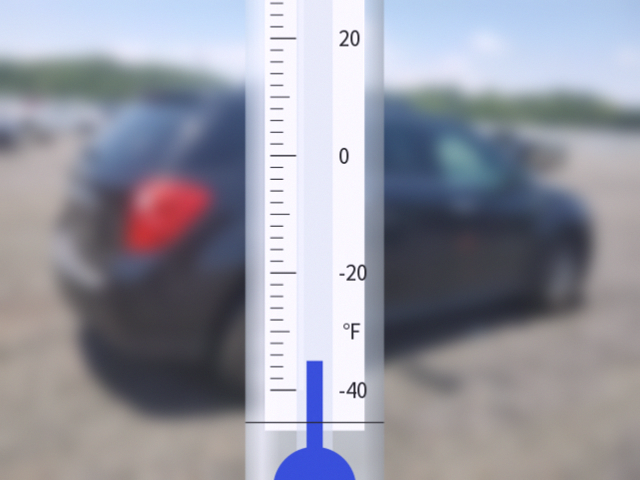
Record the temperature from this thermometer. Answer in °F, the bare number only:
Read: -35
